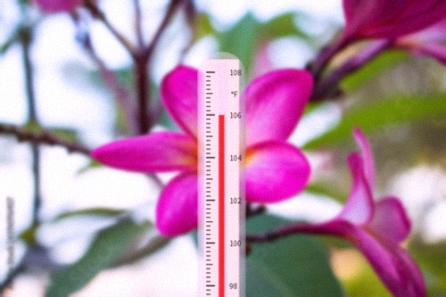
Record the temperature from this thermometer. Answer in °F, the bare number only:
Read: 106
